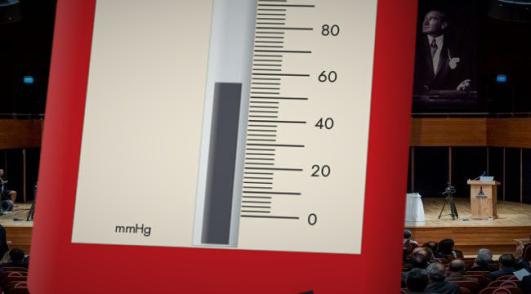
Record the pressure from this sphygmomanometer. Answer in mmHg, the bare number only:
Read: 56
